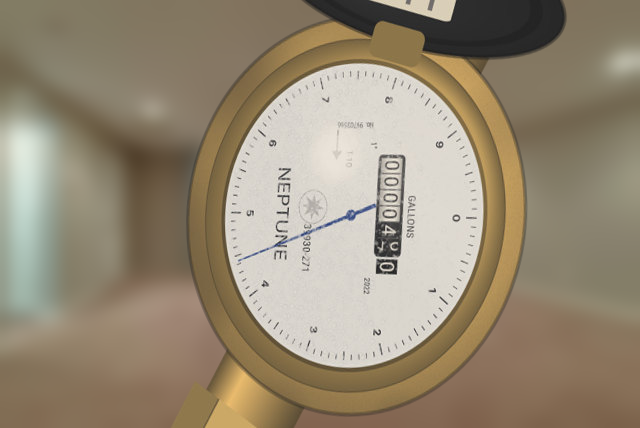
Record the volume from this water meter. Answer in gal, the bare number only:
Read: 464.4
